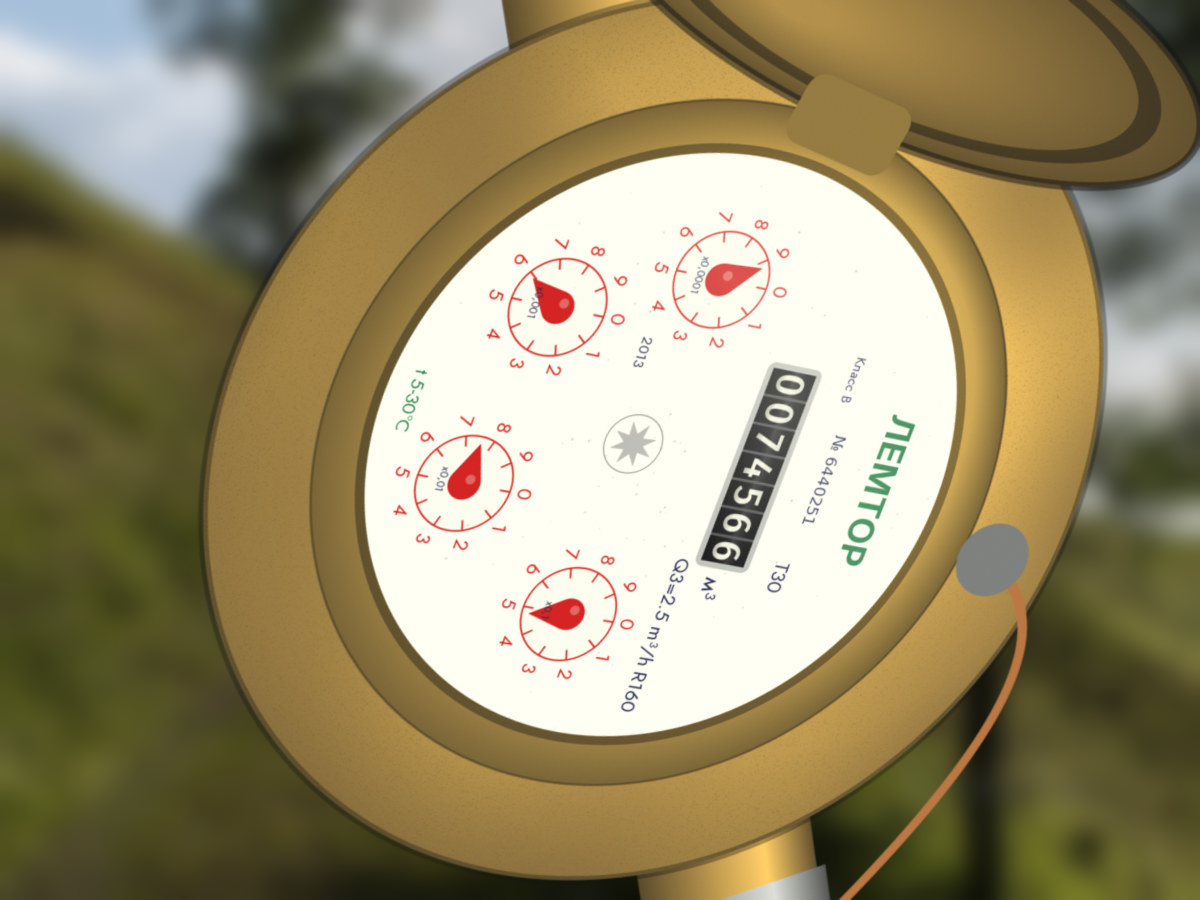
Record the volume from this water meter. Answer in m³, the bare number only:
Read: 74566.4759
